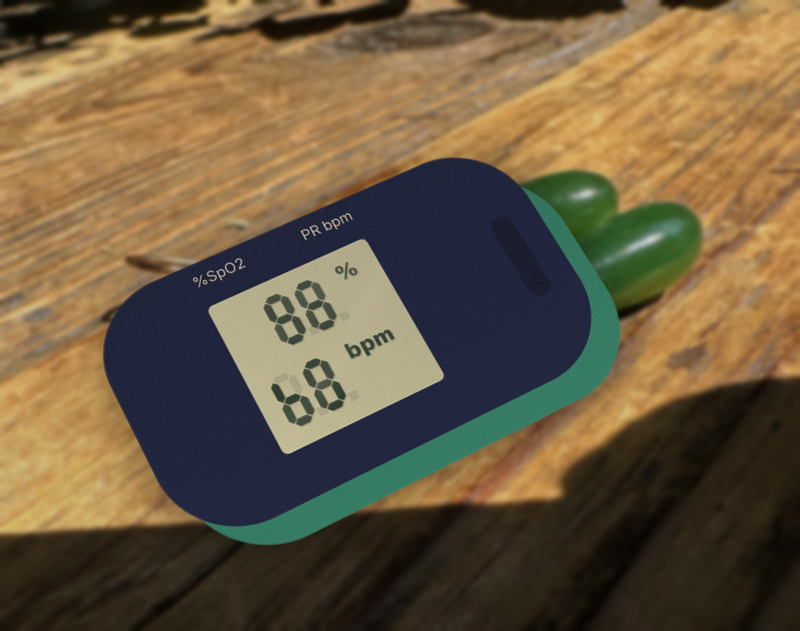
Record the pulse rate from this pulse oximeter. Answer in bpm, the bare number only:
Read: 68
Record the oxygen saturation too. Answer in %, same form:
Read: 88
